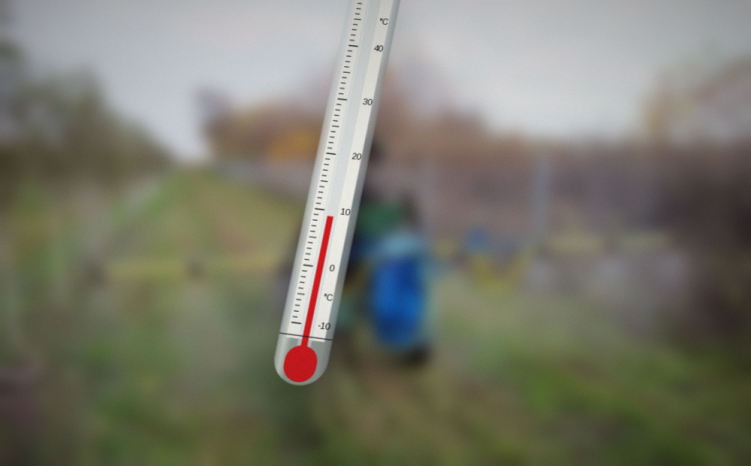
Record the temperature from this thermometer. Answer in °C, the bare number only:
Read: 9
